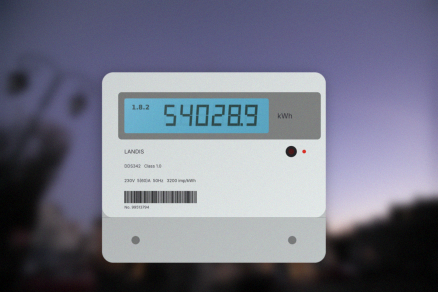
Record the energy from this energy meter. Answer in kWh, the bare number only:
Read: 54028.9
